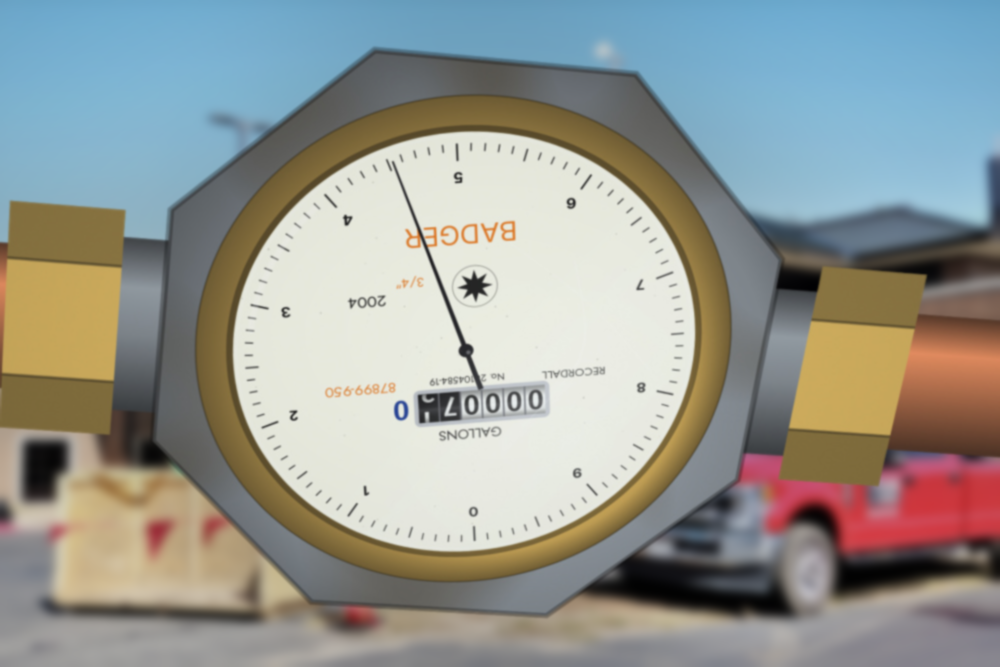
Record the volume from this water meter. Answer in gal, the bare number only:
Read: 714.5
